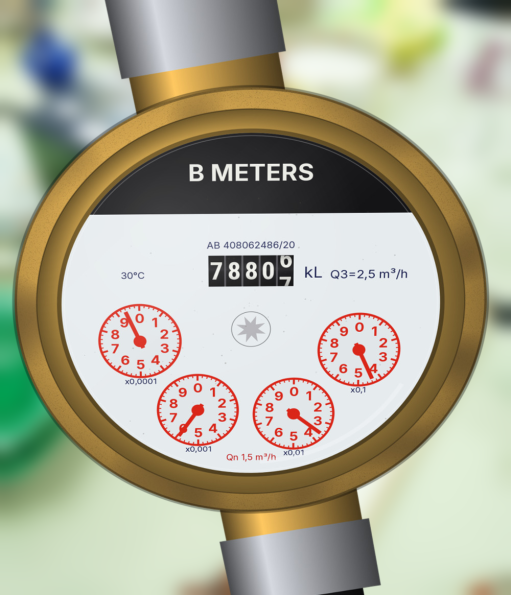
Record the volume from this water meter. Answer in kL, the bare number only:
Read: 78806.4359
